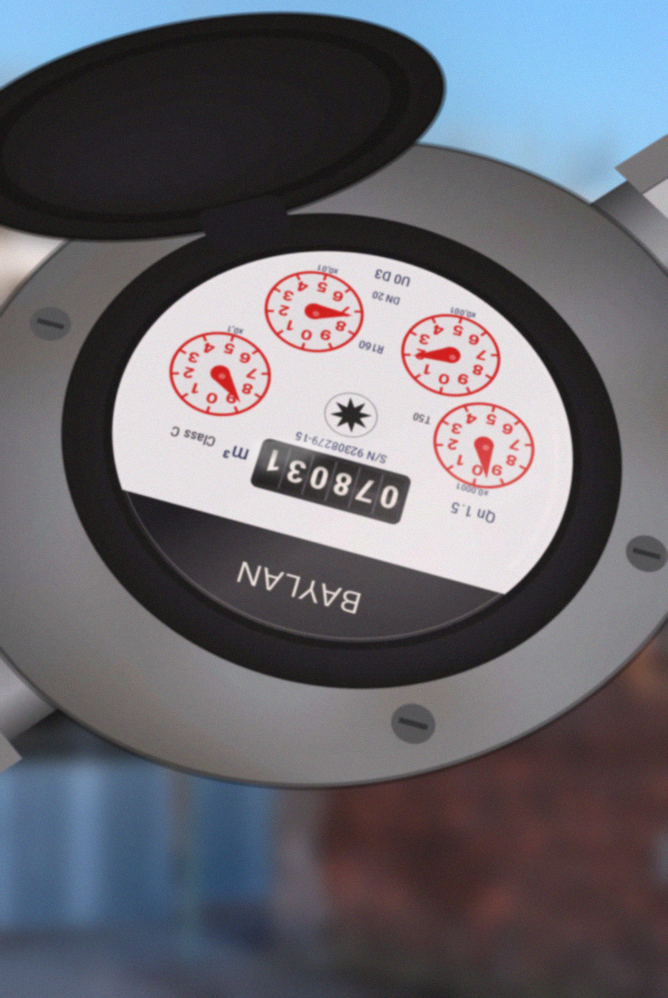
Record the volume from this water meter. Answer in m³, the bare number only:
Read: 78030.8719
